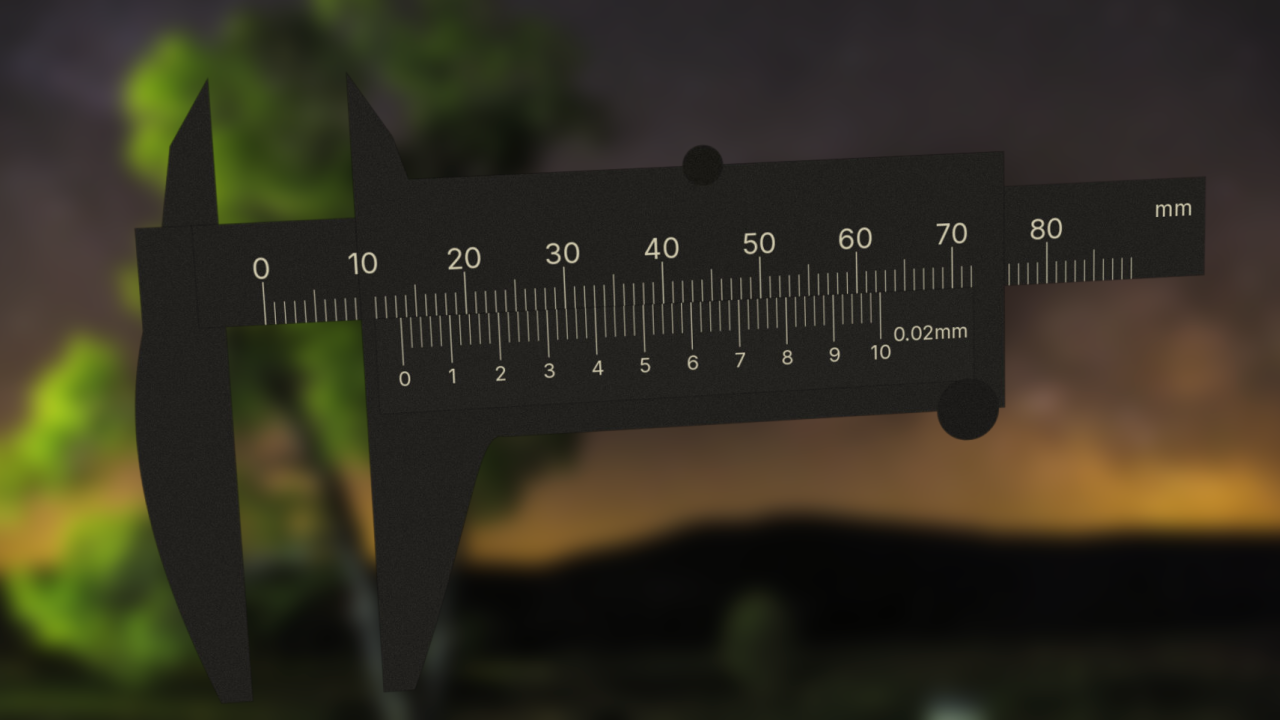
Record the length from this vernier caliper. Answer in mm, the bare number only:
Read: 13.4
